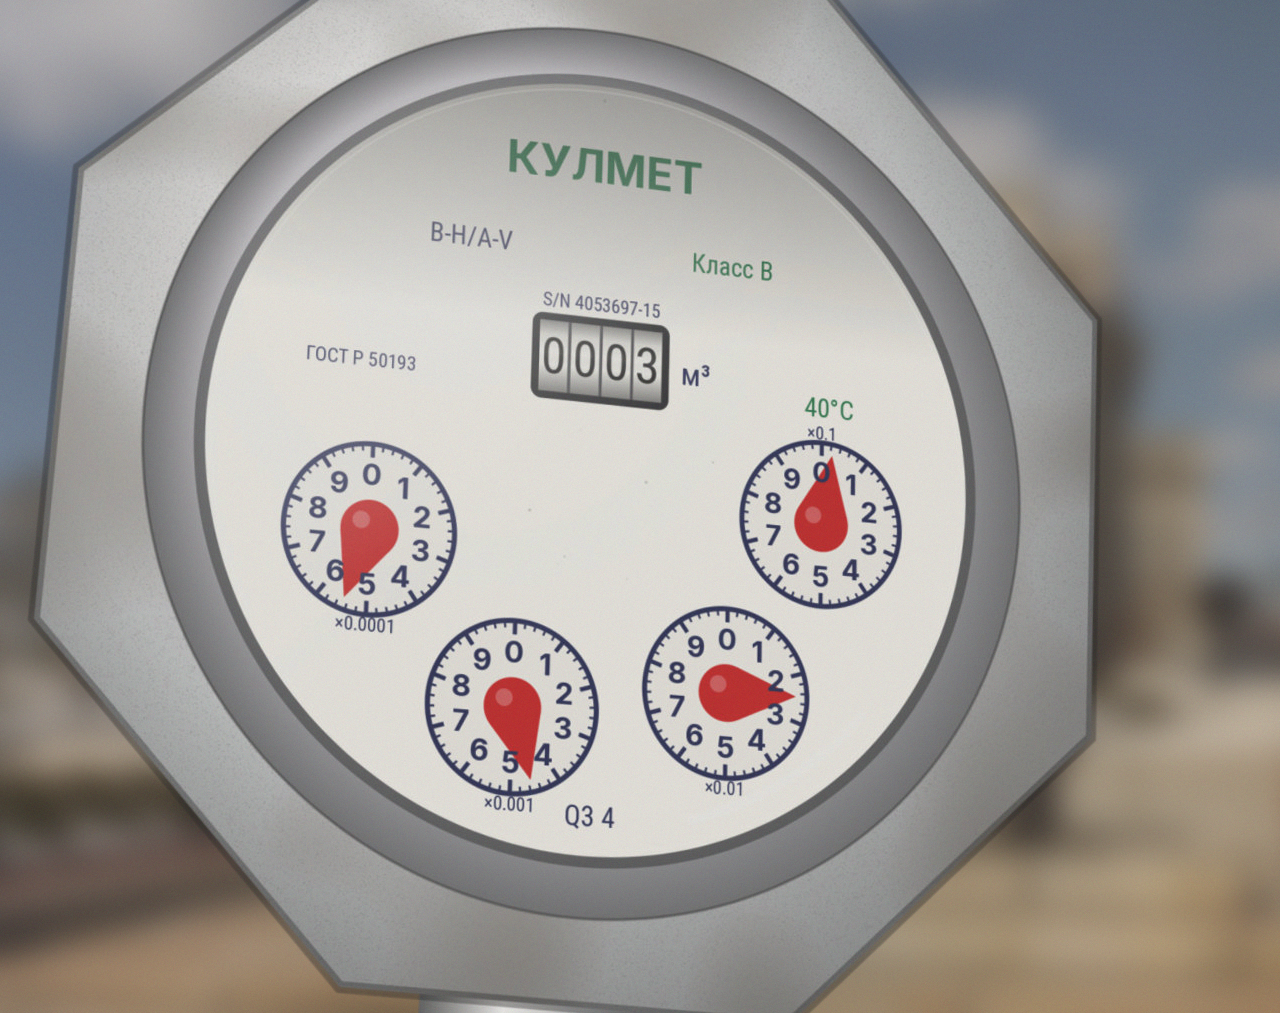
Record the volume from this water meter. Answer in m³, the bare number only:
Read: 3.0245
